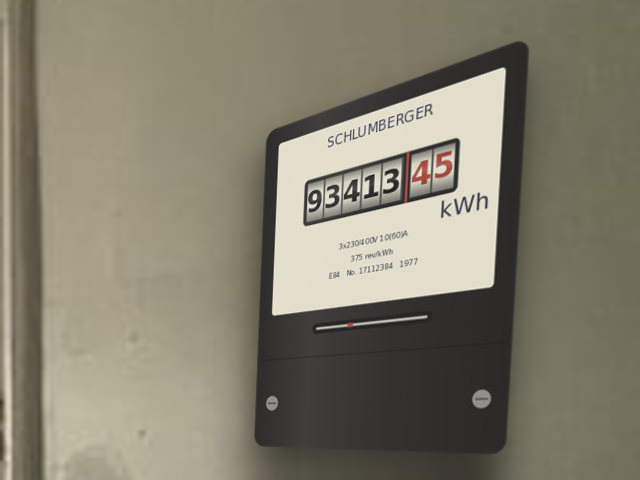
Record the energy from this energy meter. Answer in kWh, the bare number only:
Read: 93413.45
